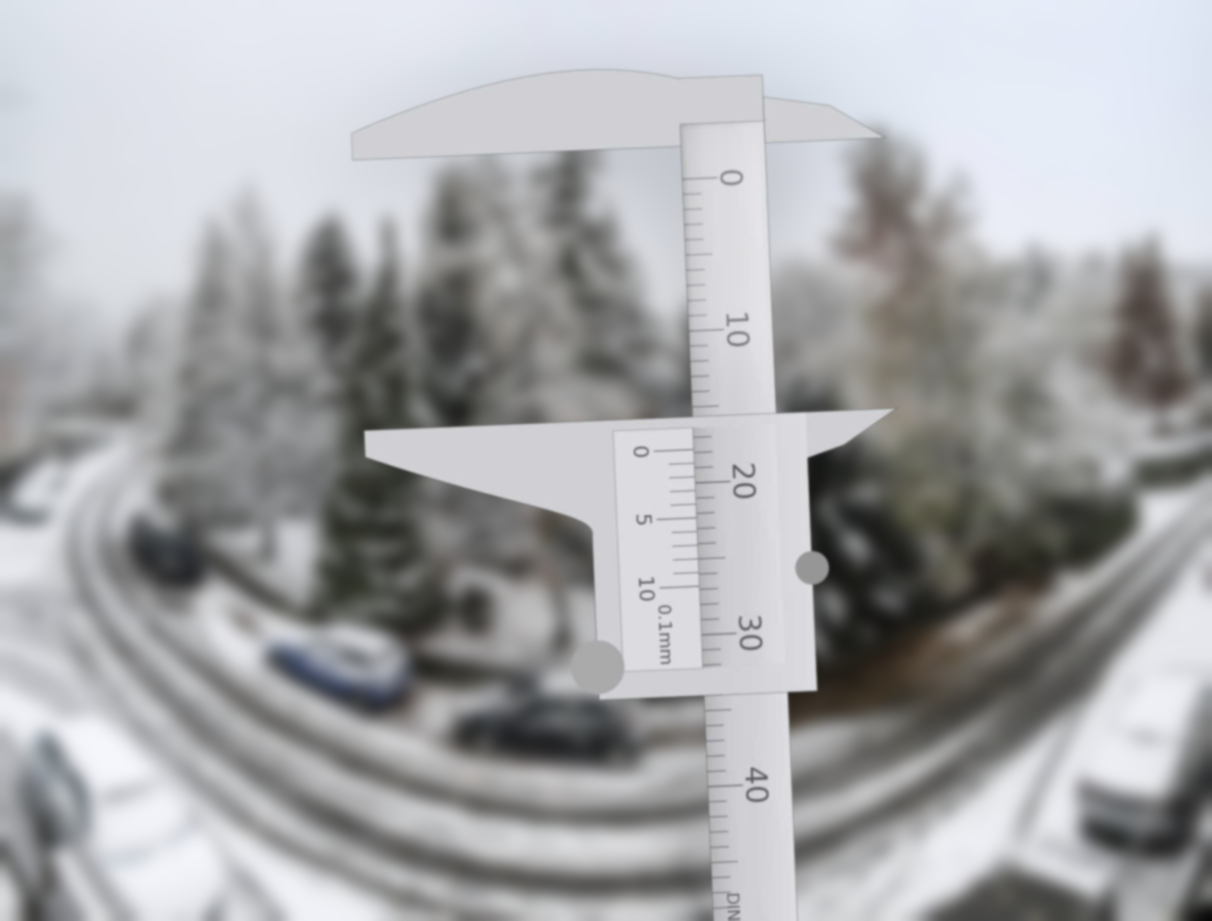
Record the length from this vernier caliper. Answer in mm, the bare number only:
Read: 17.8
